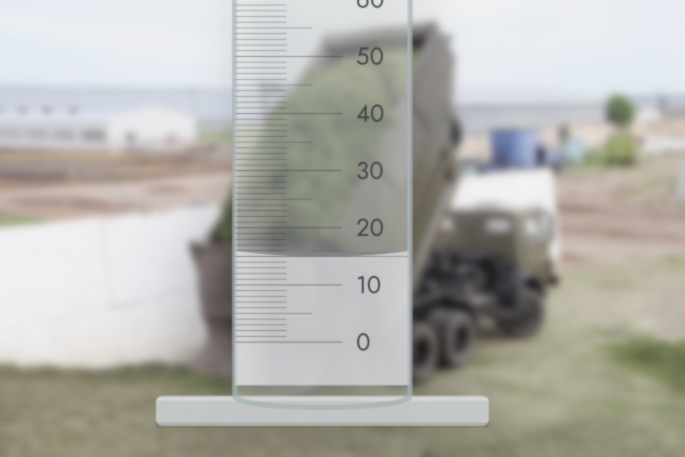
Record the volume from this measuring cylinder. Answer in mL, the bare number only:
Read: 15
